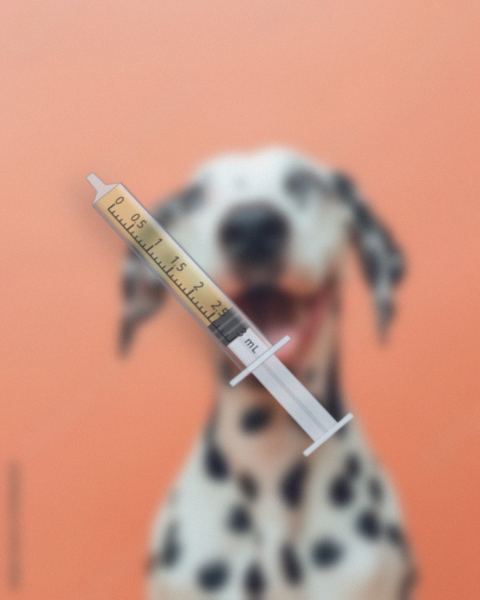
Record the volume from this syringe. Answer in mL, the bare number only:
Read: 2.6
